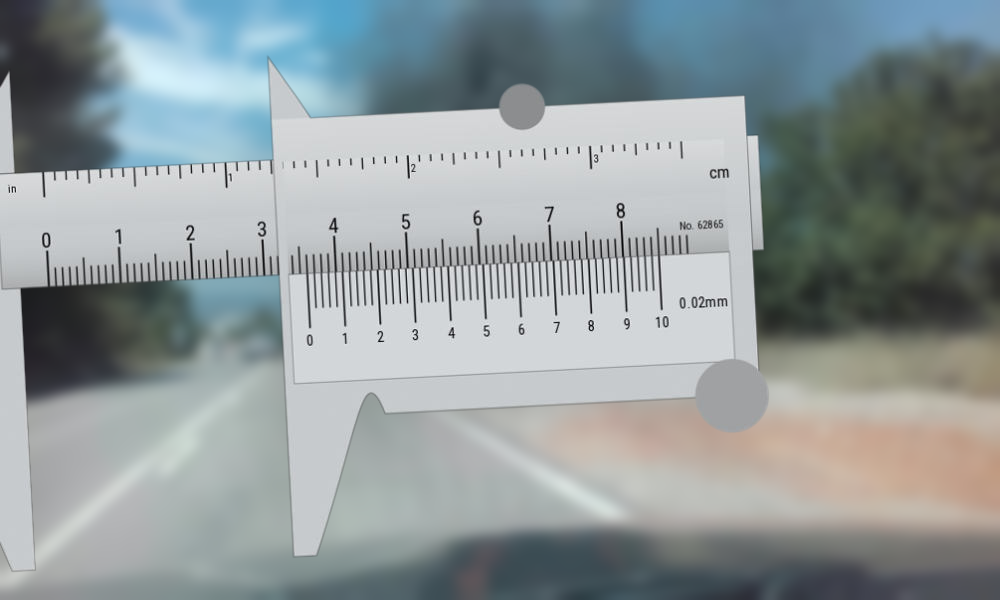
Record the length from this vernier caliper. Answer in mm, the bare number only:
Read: 36.0
